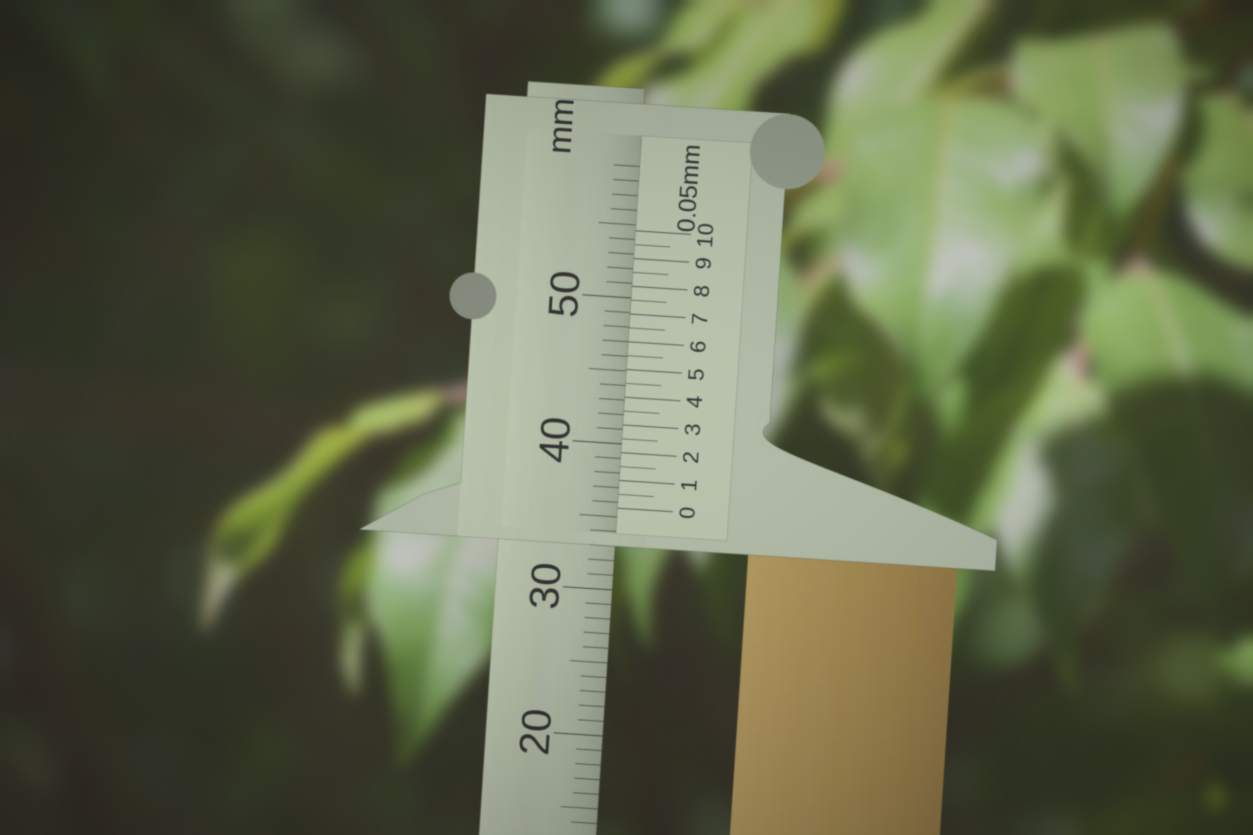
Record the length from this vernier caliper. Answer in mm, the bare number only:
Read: 35.6
